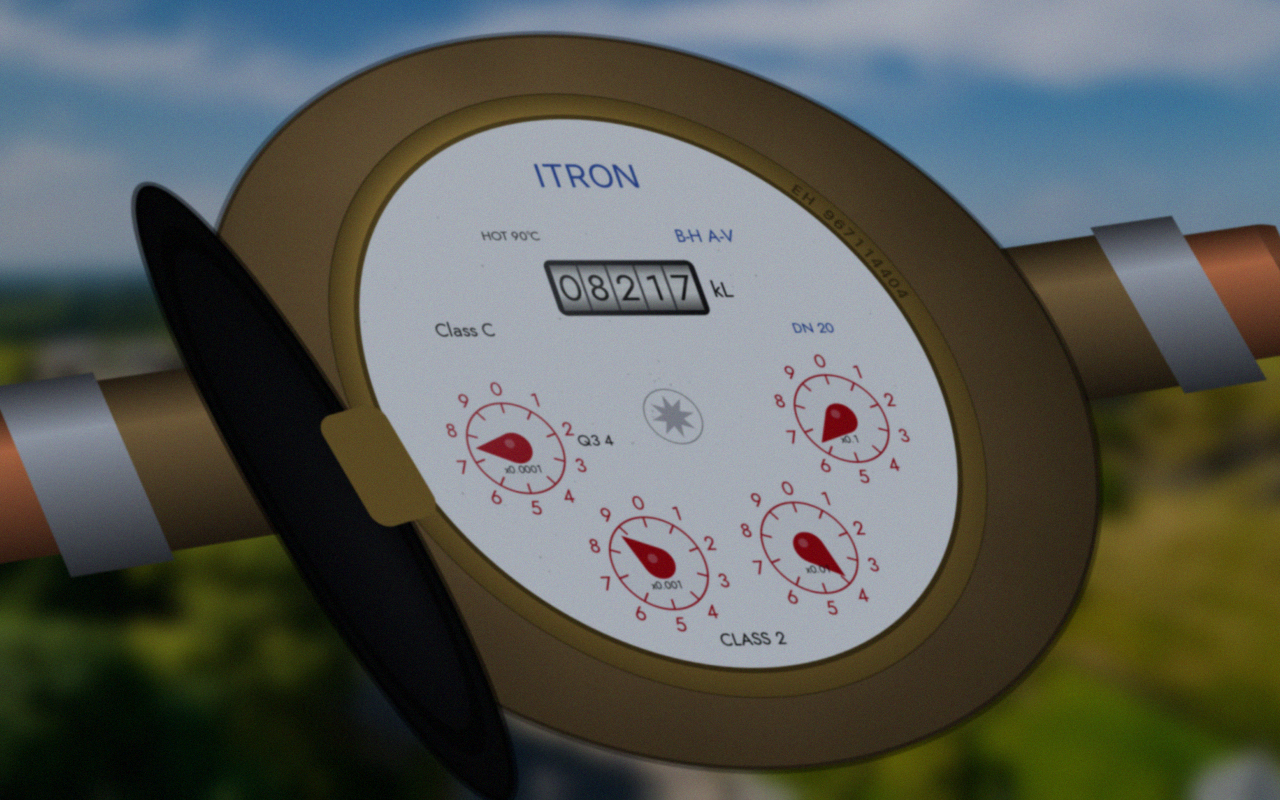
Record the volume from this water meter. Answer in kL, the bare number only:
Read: 8217.6387
